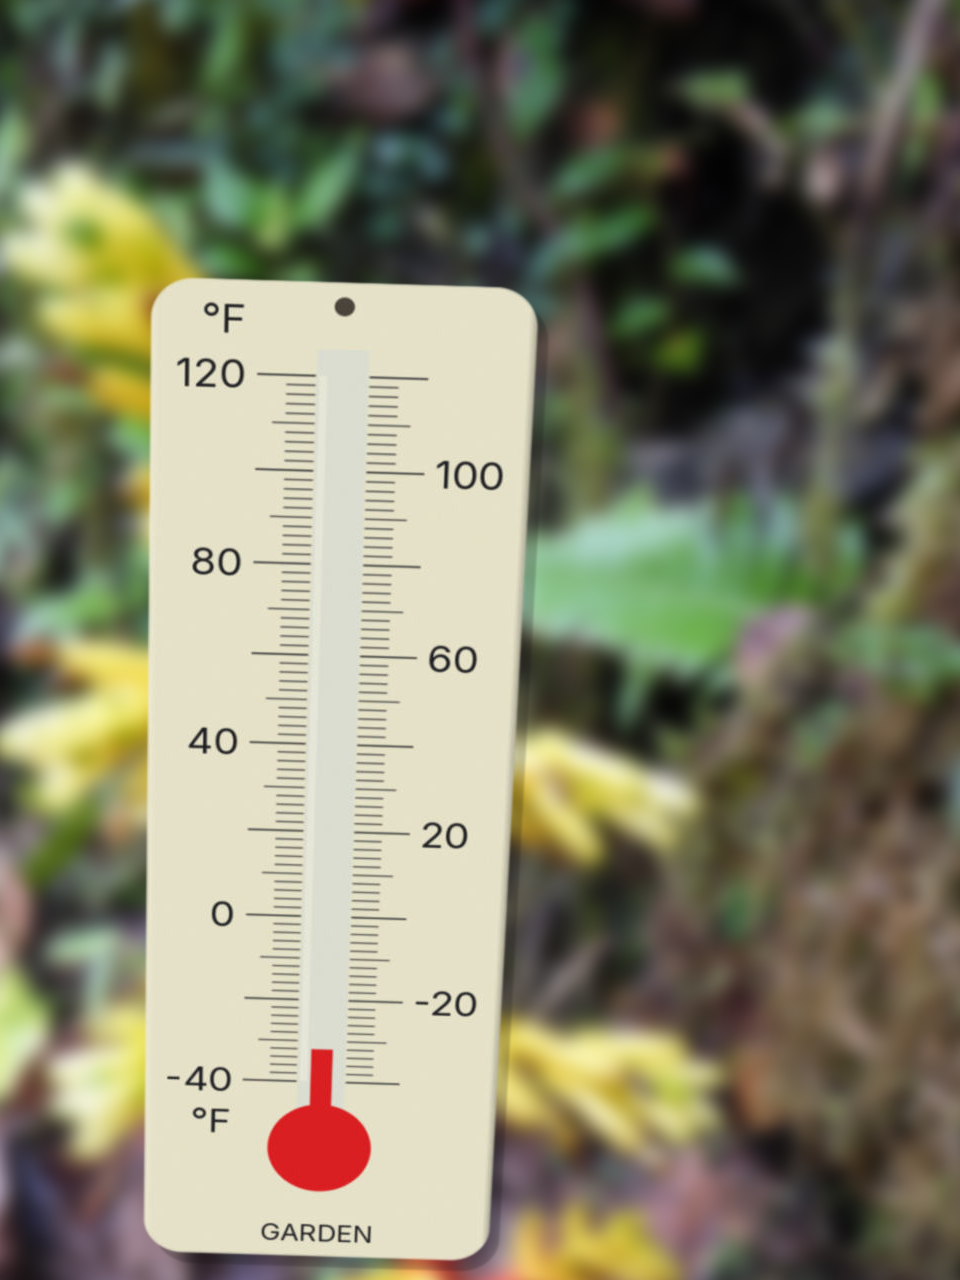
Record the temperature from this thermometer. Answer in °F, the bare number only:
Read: -32
